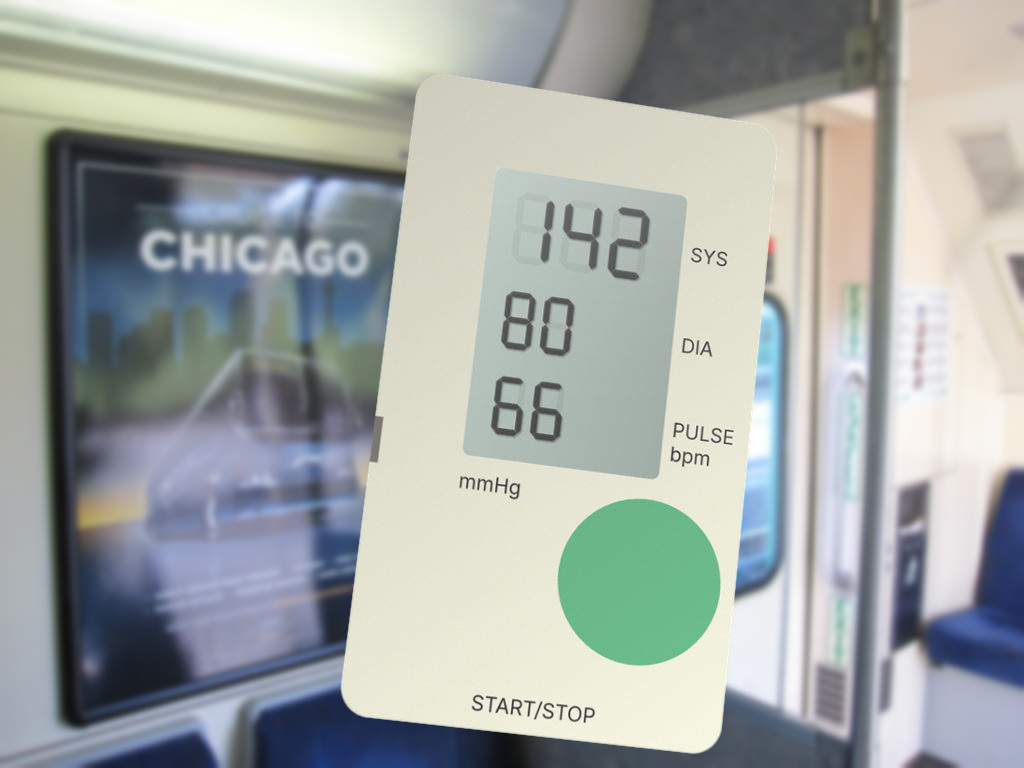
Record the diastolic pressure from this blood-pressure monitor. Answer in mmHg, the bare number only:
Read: 80
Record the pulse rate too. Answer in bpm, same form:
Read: 66
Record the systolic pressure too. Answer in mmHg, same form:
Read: 142
